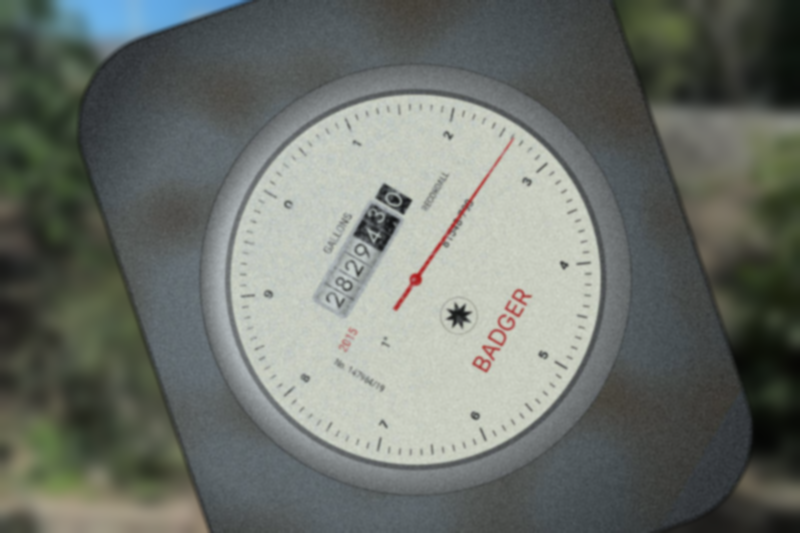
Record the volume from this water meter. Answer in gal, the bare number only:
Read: 2829432.6
